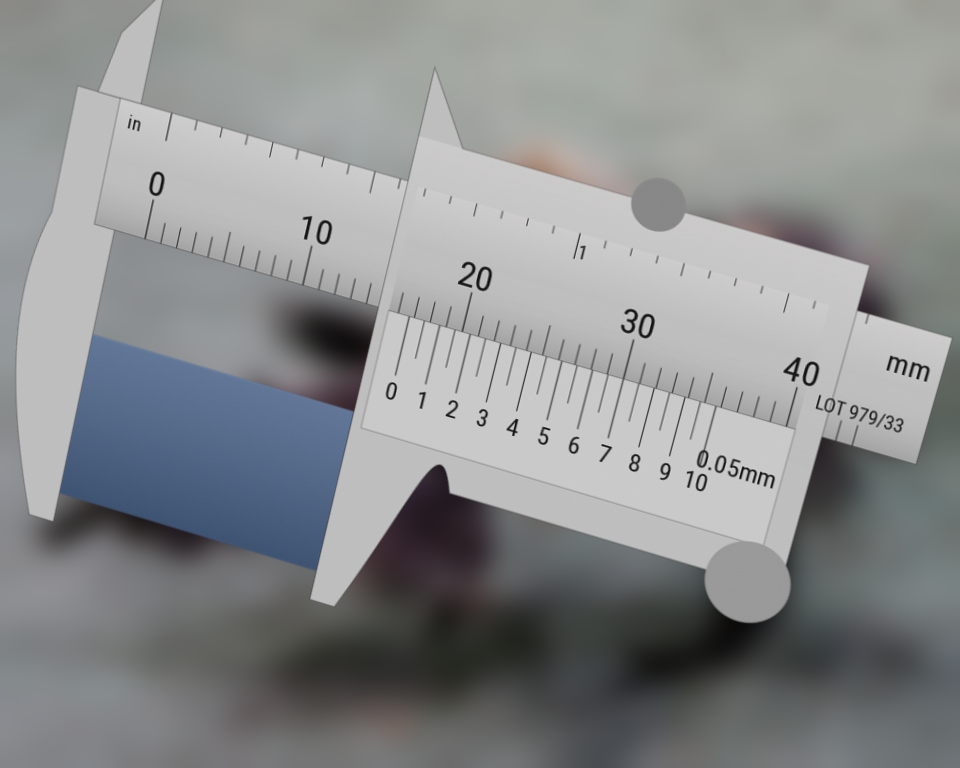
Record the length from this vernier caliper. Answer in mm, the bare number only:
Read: 16.7
